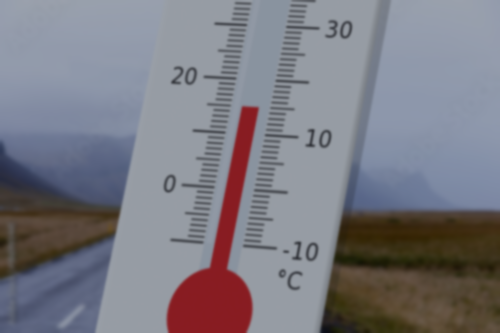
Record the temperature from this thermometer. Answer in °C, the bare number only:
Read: 15
